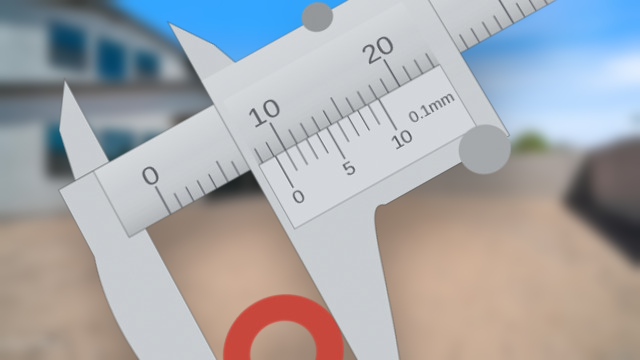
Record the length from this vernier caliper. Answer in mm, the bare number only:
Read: 9.1
